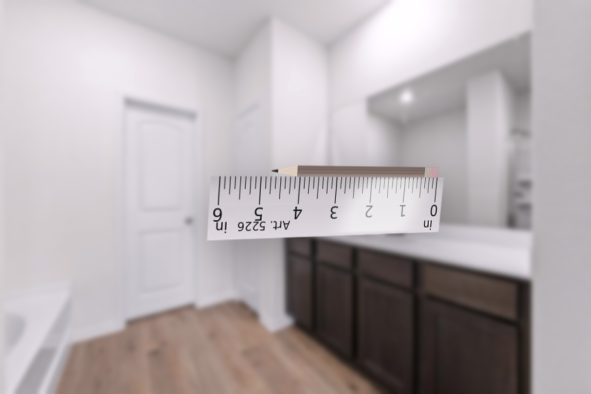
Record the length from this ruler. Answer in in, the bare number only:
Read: 4.75
